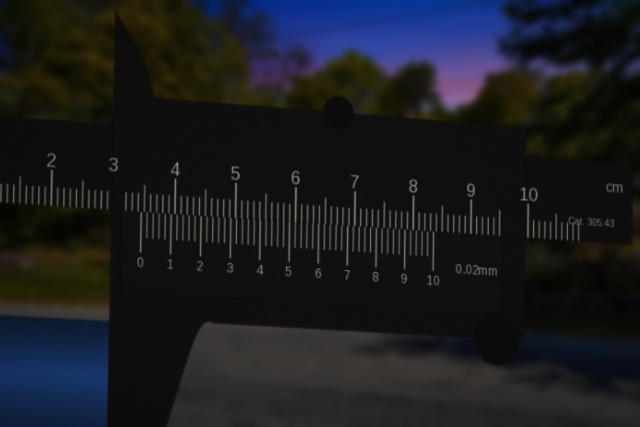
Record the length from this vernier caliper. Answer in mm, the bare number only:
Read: 34.5
